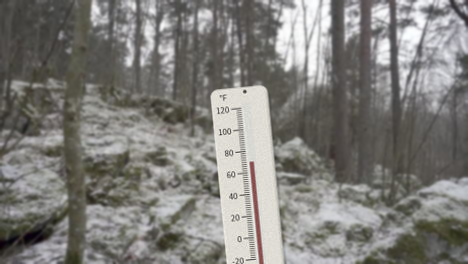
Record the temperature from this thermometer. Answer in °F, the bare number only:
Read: 70
